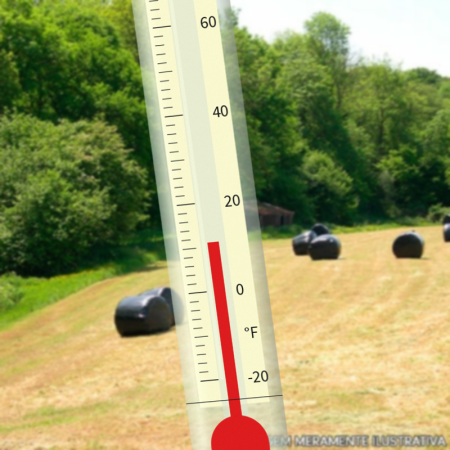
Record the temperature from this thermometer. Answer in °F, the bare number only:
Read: 11
